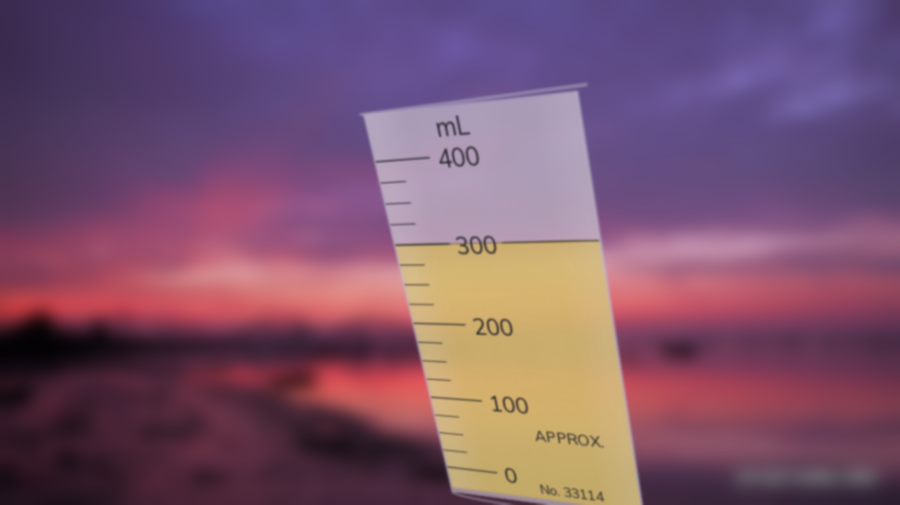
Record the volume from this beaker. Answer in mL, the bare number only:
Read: 300
